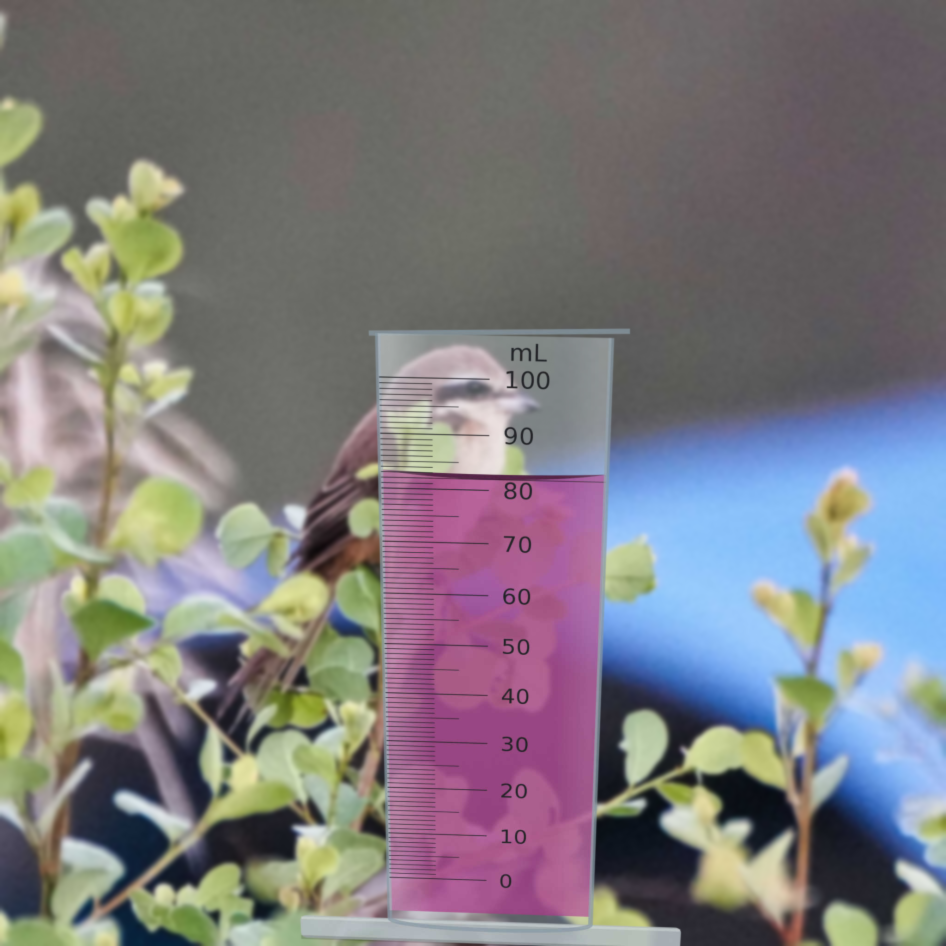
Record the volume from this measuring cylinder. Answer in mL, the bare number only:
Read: 82
